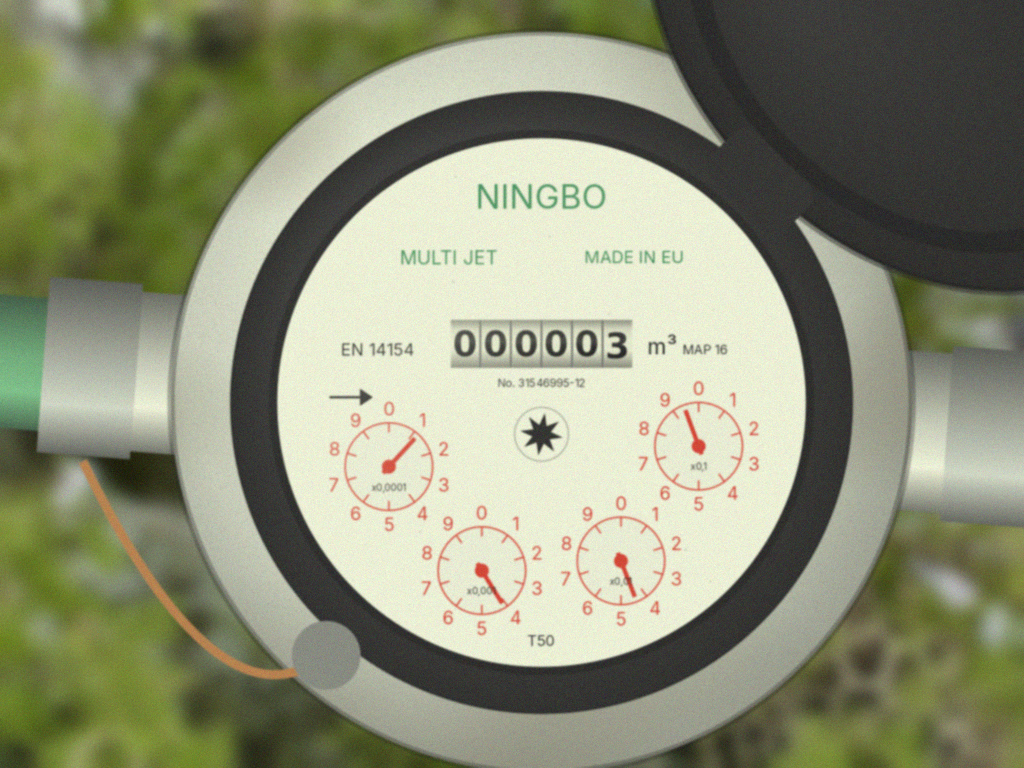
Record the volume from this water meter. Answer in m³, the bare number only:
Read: 2.9441
